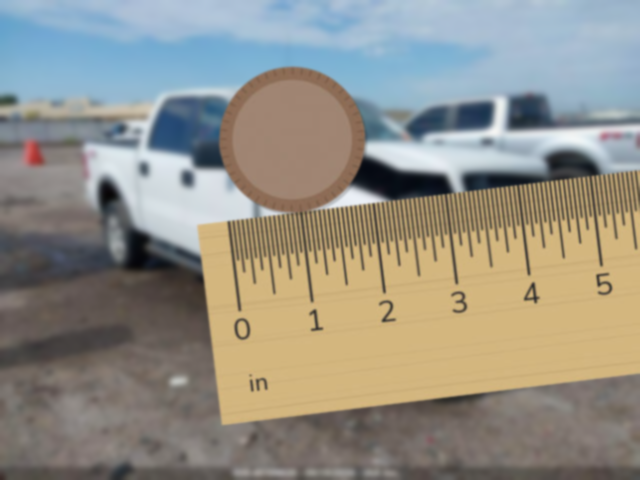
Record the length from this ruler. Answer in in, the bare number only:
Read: 2
